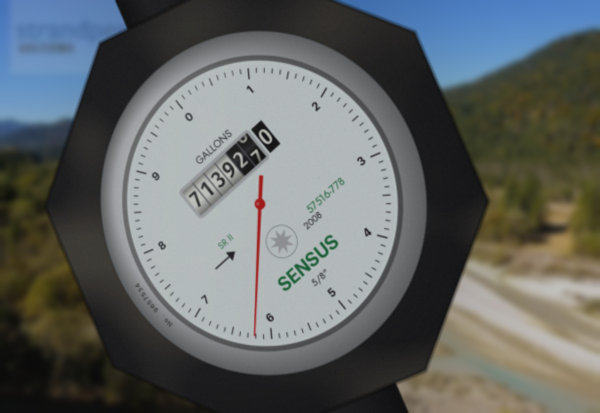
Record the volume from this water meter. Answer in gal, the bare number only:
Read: 7139266.2
